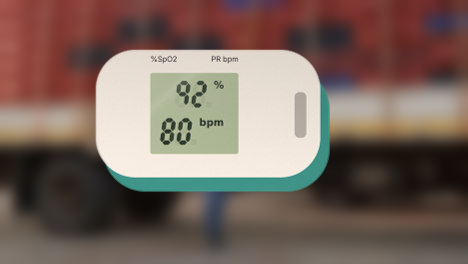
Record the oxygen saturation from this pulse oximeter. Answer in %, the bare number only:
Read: 92
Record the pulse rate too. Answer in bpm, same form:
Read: 80
